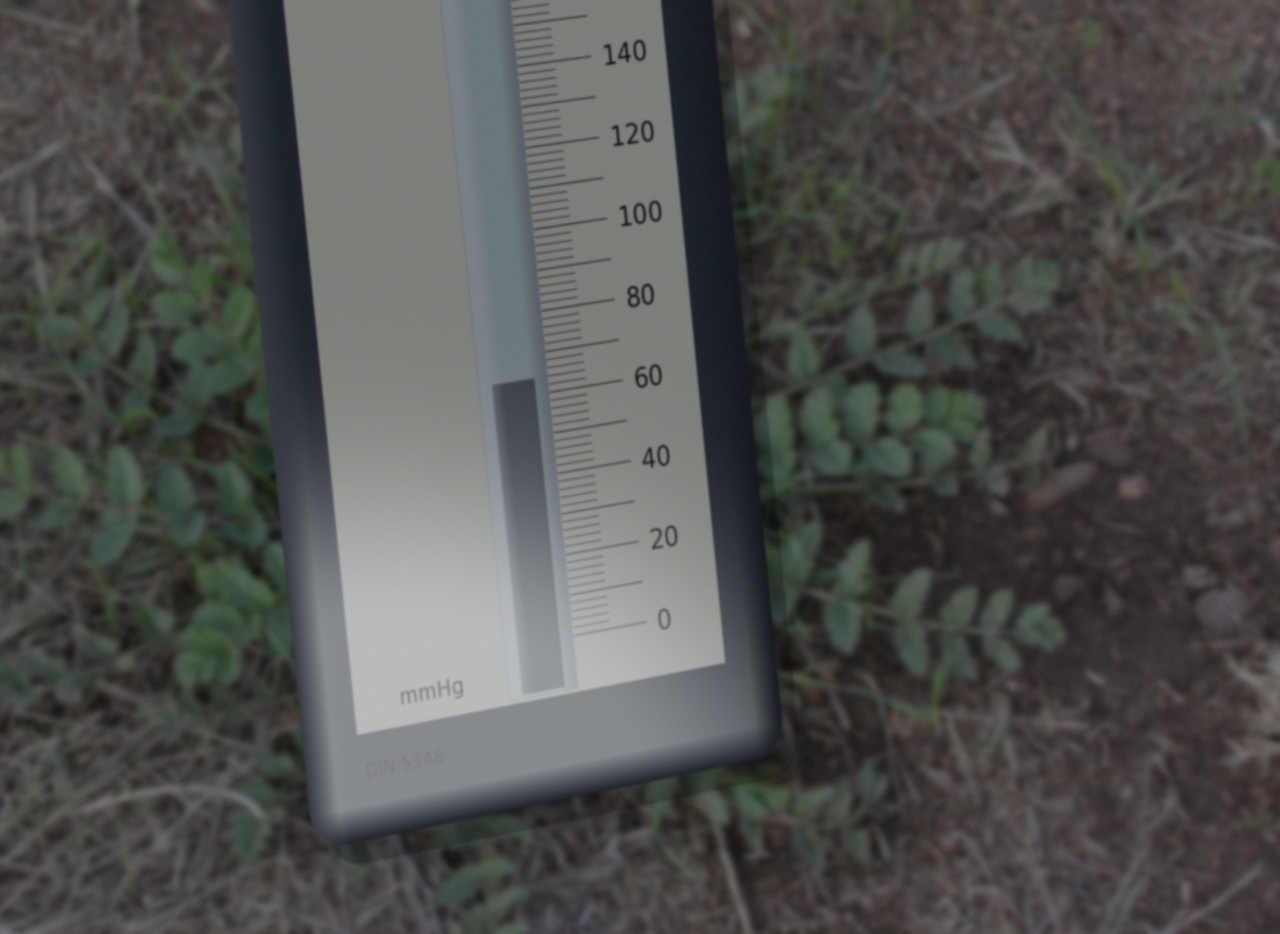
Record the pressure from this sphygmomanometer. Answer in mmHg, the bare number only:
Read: 64
